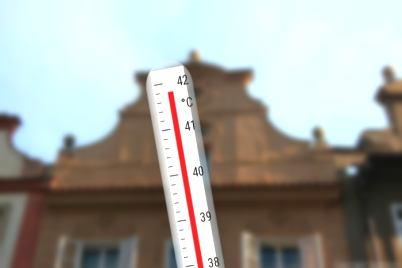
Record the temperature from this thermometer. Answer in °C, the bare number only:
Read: 41.8
